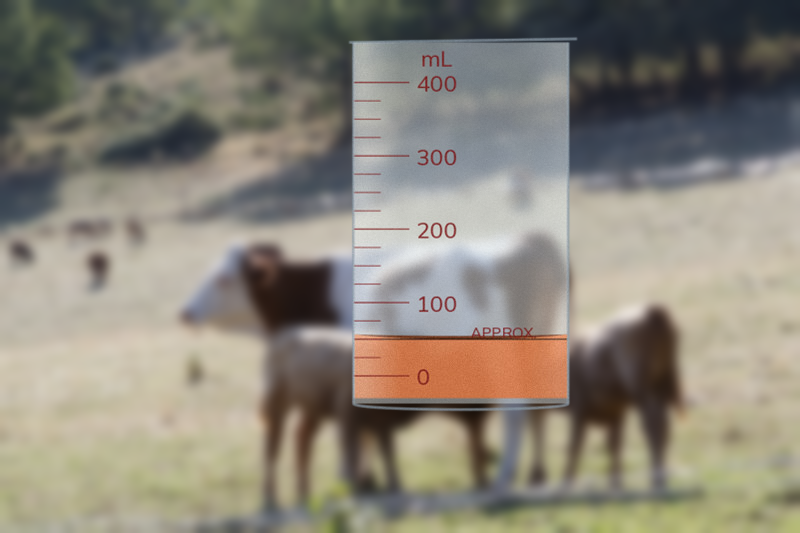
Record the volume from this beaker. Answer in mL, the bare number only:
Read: 50
